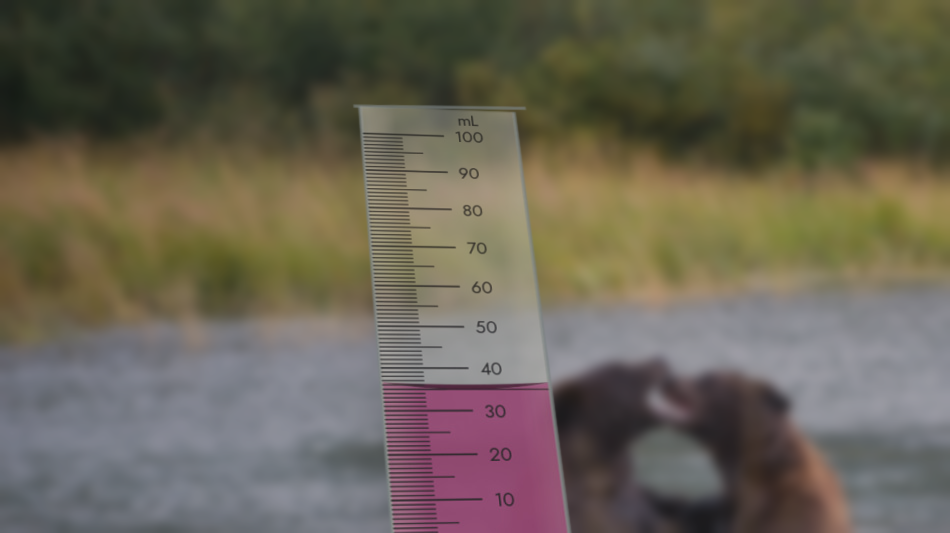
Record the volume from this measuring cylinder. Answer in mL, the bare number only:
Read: 35
